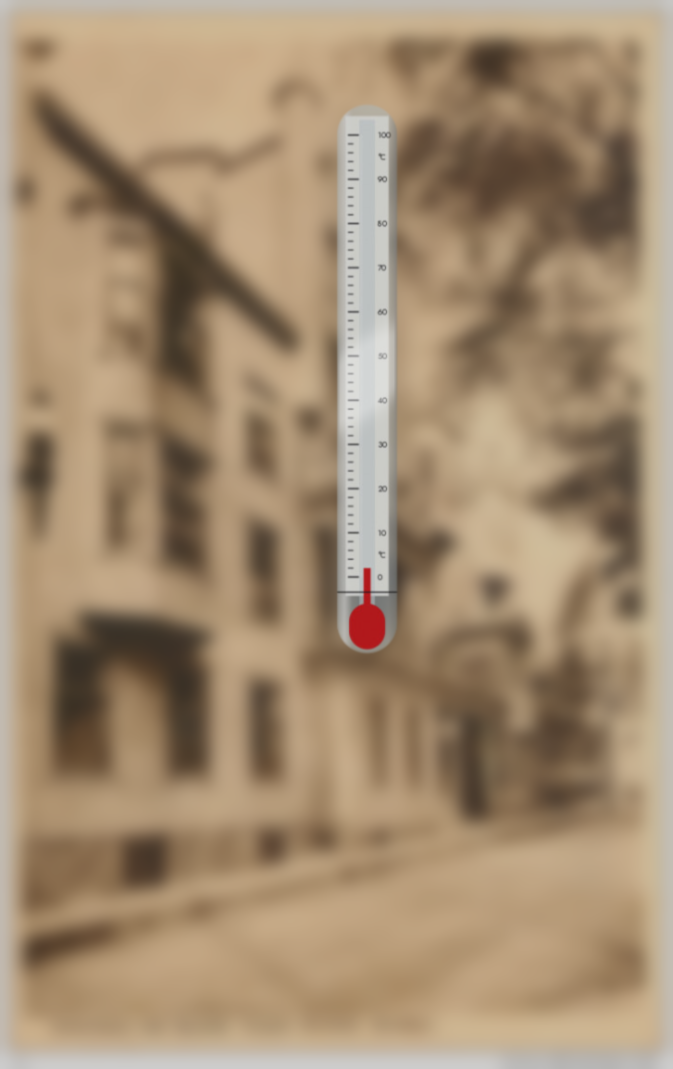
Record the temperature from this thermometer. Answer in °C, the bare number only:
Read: 2
